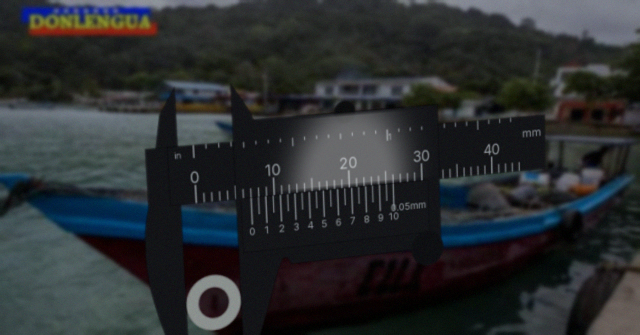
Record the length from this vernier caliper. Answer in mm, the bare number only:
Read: 7.0
